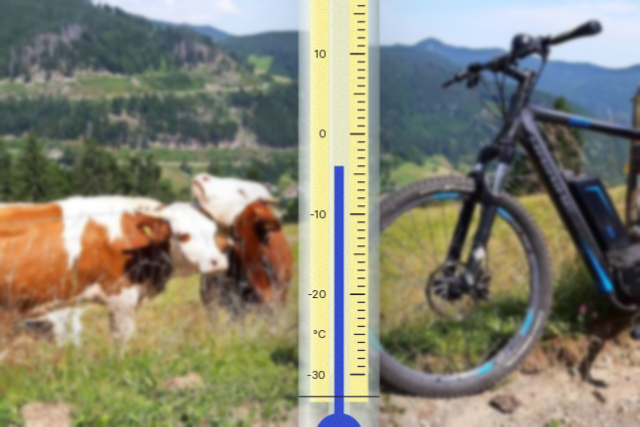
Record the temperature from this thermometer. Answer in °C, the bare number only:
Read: -4
